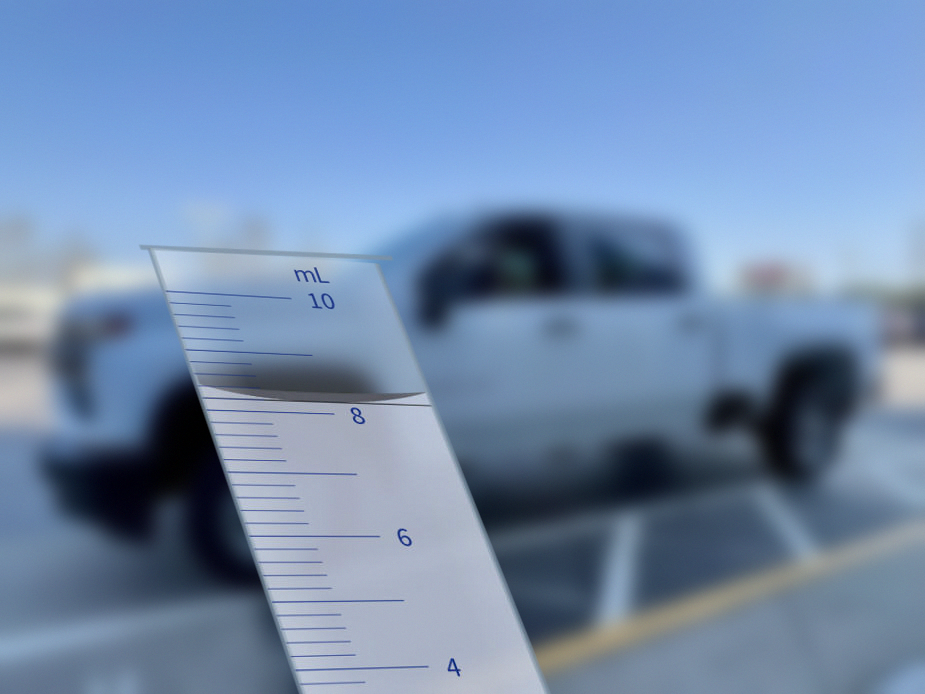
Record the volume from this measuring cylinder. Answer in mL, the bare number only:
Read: 8.2
